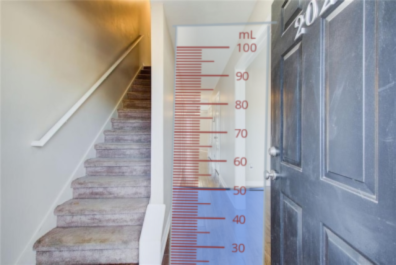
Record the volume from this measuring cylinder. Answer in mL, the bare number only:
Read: 50
